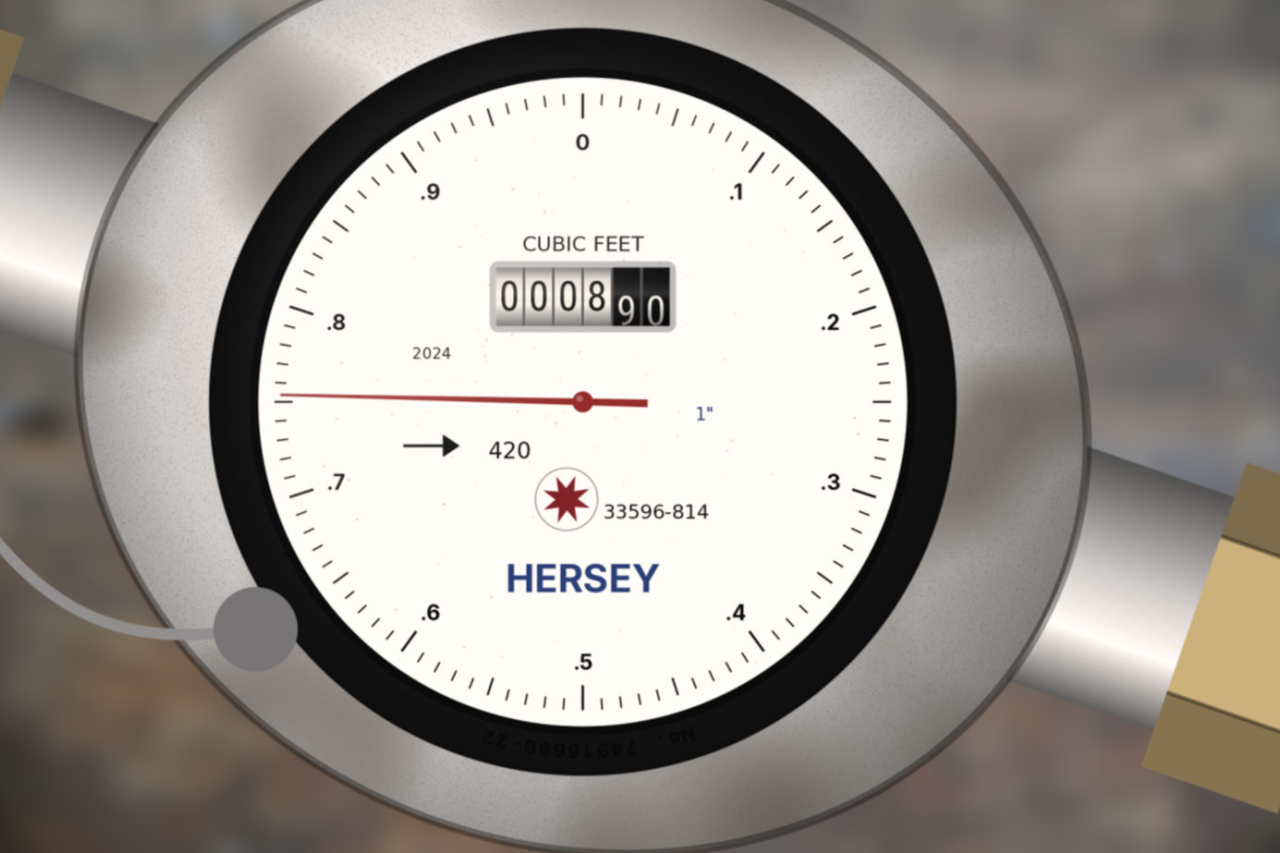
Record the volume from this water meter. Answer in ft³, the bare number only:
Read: 889.75
